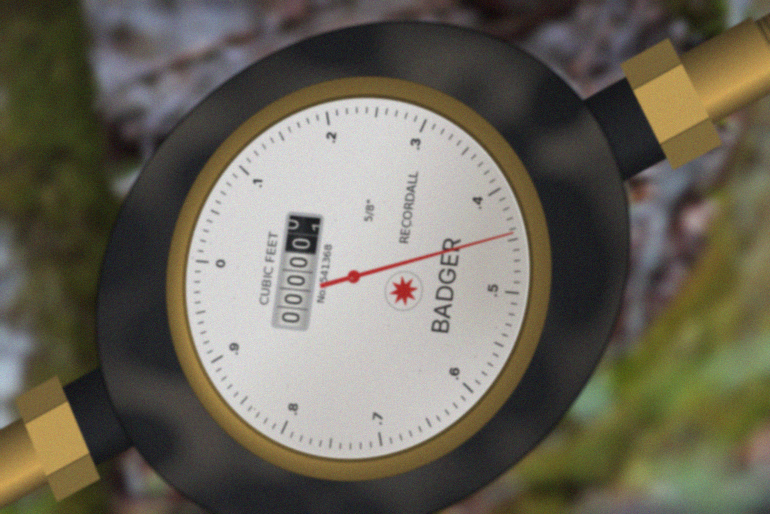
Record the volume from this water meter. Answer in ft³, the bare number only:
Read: 0.44
